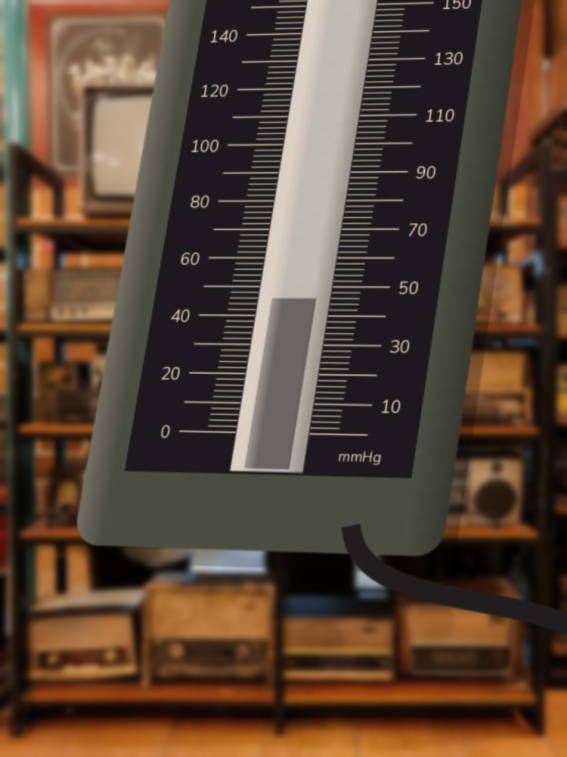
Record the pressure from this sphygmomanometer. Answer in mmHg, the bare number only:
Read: 46
